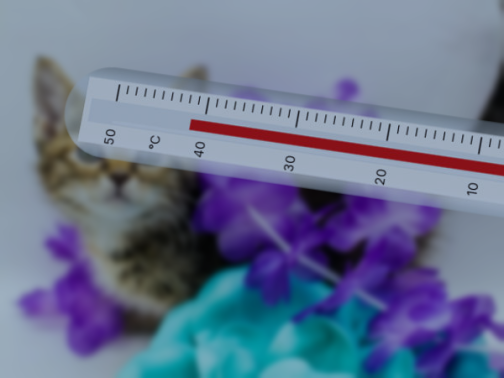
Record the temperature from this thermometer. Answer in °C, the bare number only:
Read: 41.5
